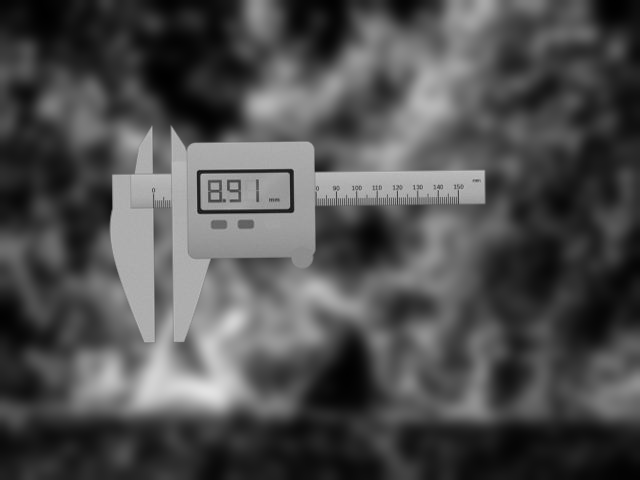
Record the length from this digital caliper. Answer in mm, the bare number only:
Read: 8.91
